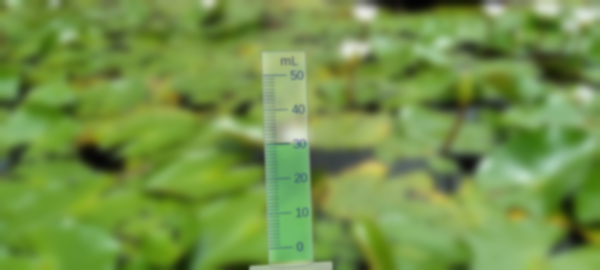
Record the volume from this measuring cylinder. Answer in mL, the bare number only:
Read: 30
